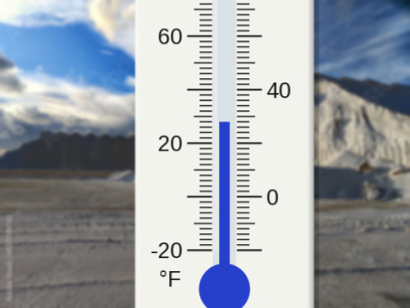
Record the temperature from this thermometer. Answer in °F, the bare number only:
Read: 28
